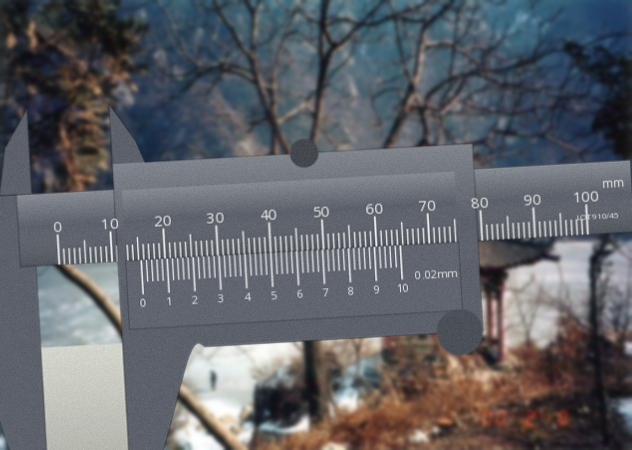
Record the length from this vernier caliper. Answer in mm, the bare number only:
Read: 15.5
